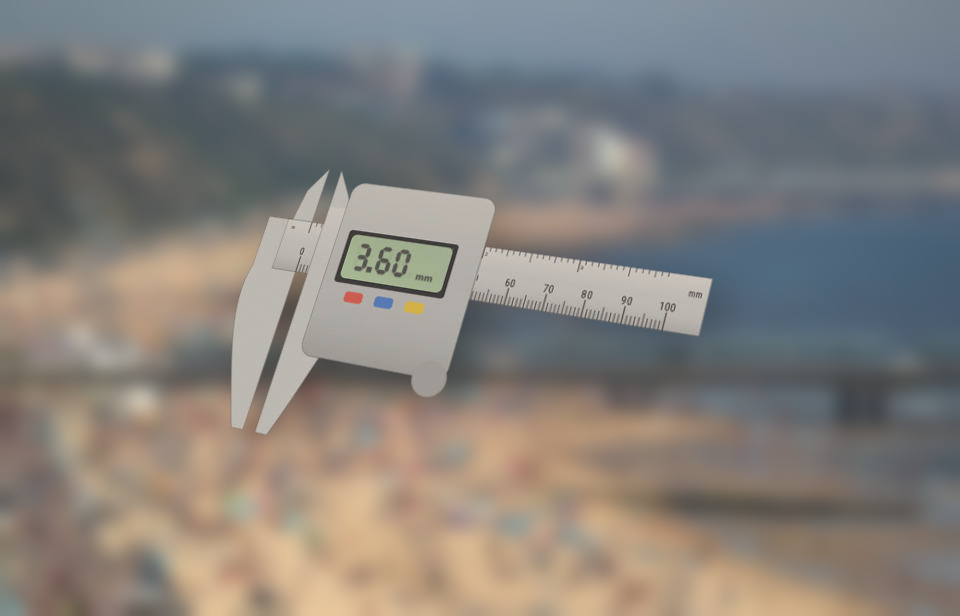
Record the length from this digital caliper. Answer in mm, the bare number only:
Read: 3.60
